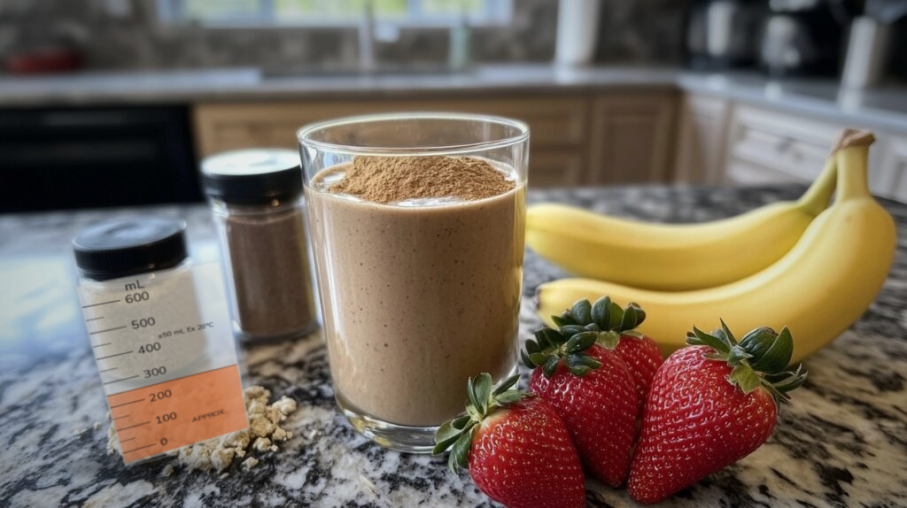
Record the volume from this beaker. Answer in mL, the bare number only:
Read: 250
